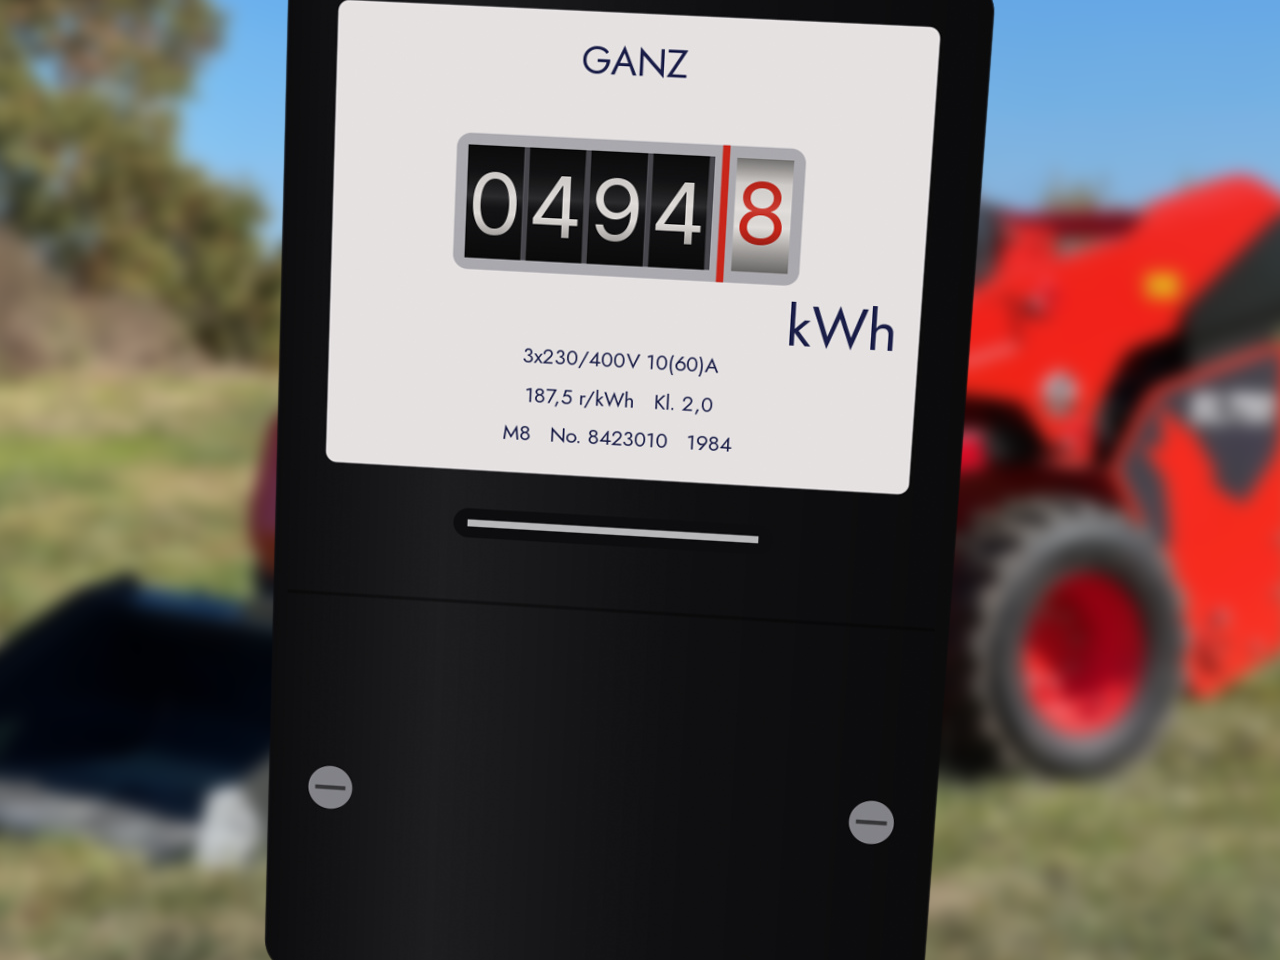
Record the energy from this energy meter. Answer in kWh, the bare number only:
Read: 494.8
